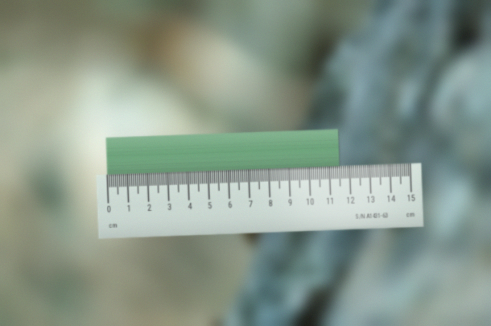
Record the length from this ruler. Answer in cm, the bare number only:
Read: 11.5
